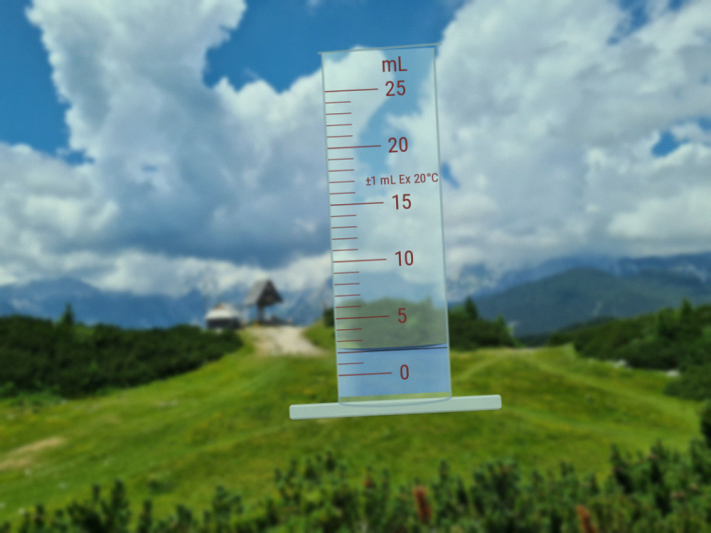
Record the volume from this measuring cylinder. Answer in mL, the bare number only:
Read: 2
